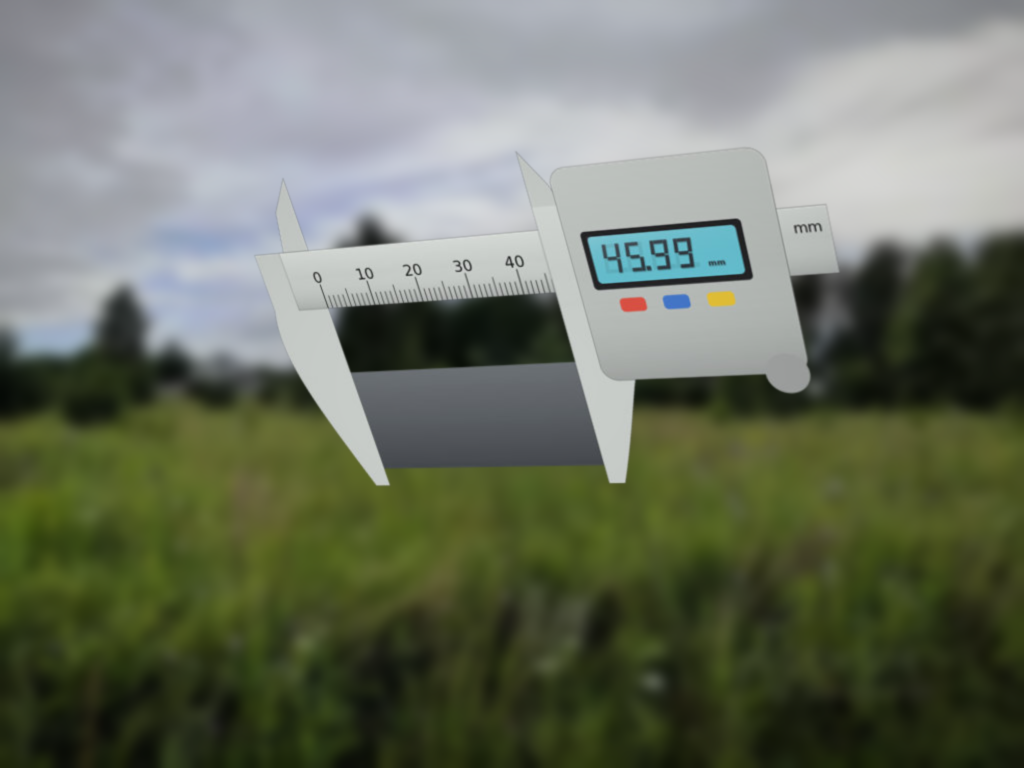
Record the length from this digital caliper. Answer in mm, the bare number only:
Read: 45.99
